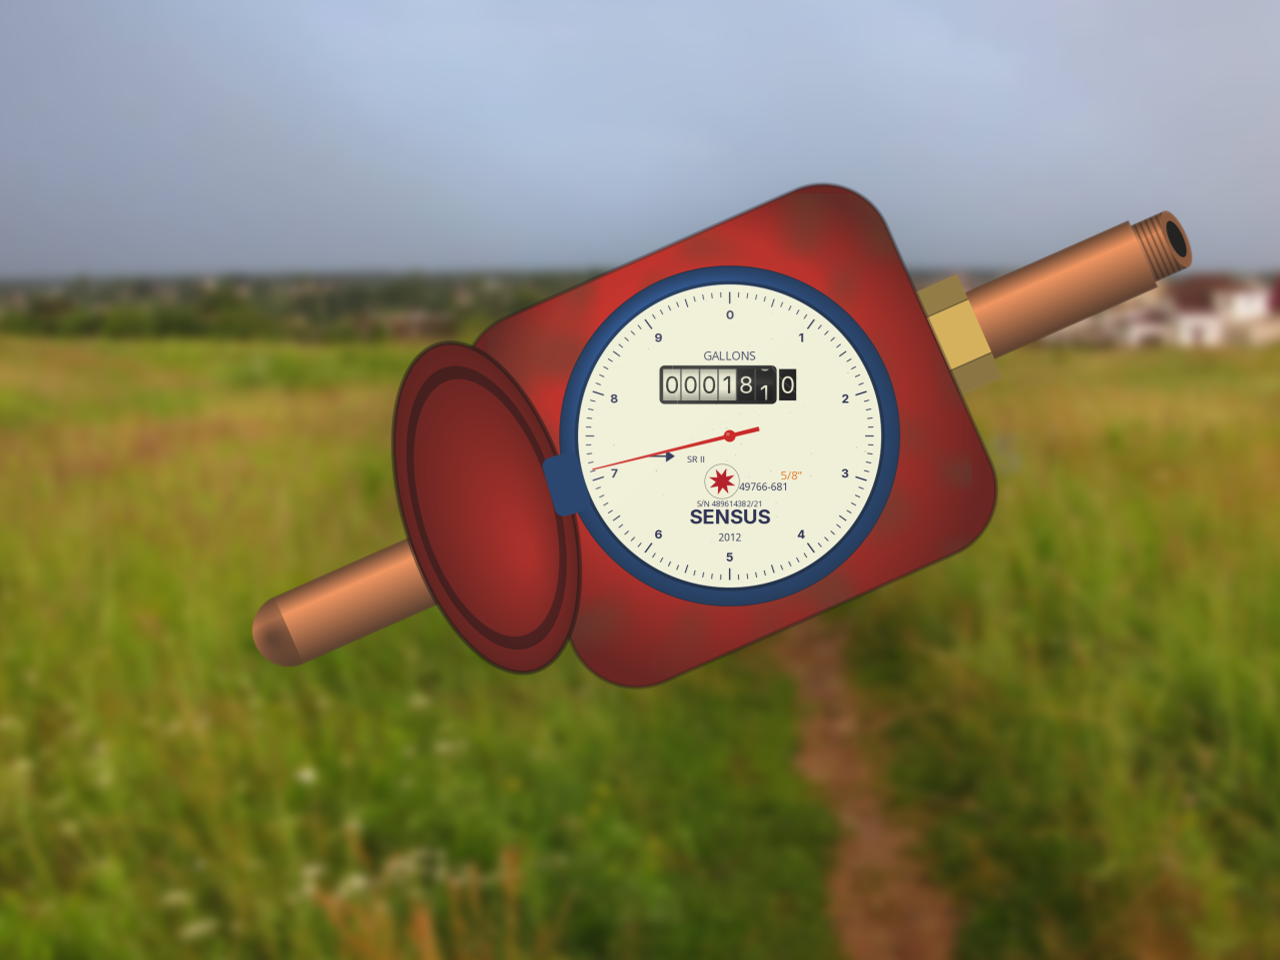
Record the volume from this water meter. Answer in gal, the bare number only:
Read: 1807.1
